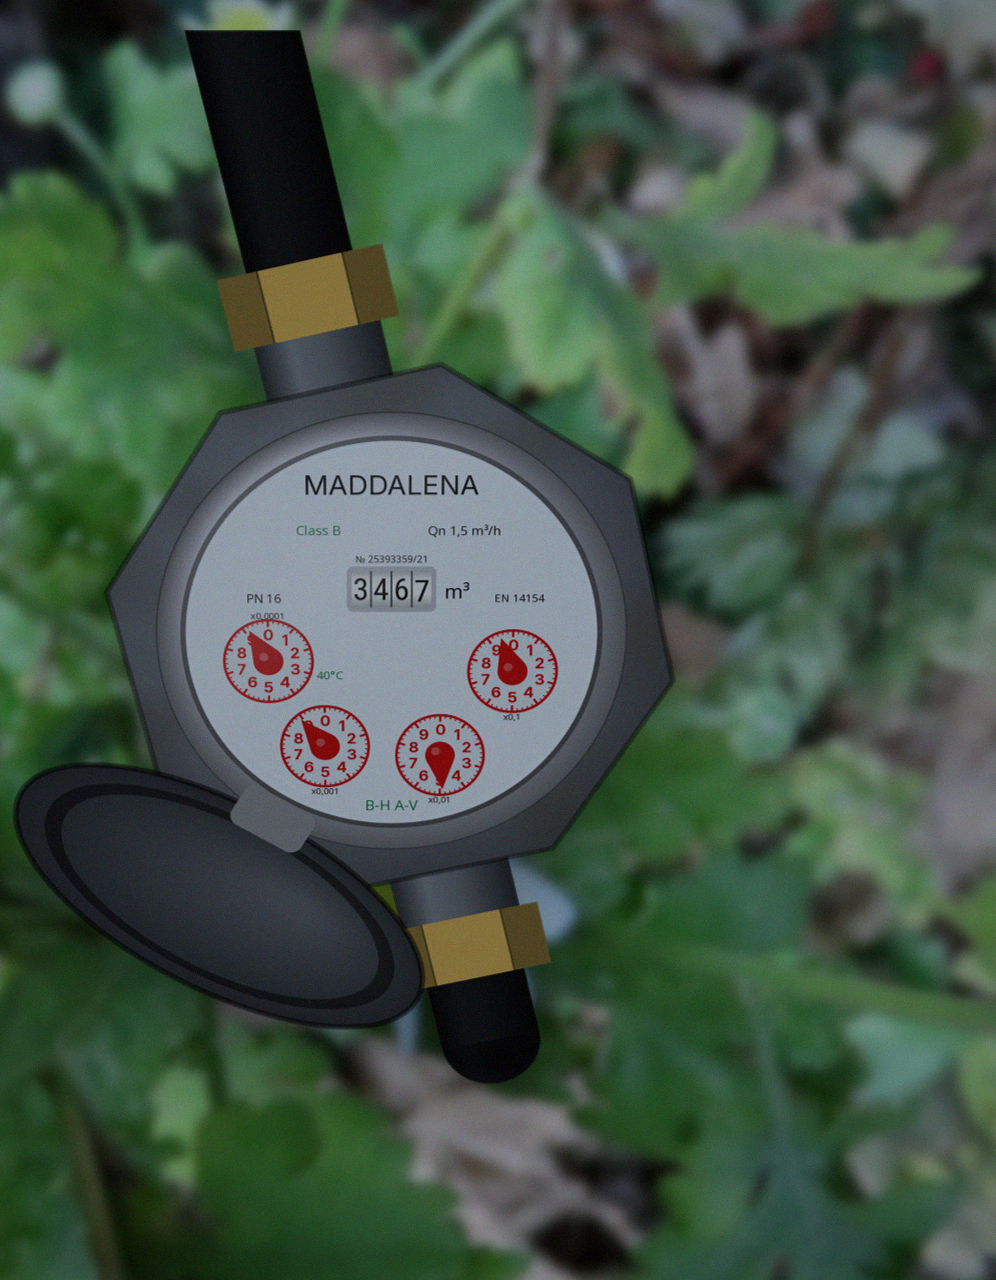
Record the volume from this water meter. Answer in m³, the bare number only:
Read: 3466.9489
